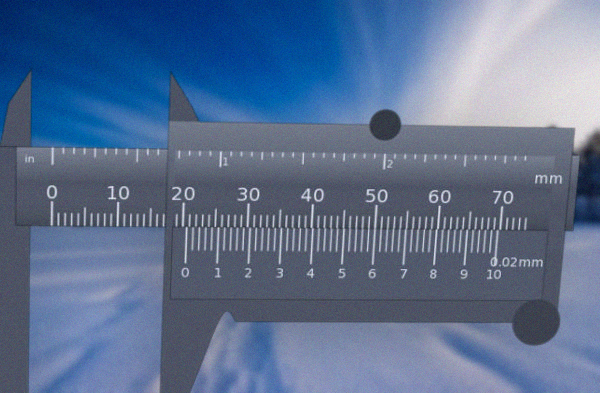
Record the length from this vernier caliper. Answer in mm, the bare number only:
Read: 20.6
